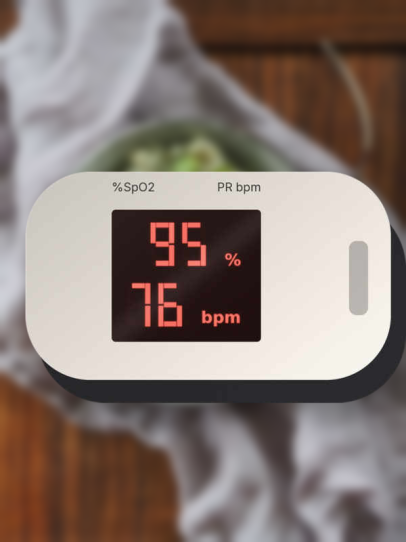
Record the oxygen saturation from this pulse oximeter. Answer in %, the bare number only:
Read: 95
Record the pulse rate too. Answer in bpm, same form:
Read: 76
